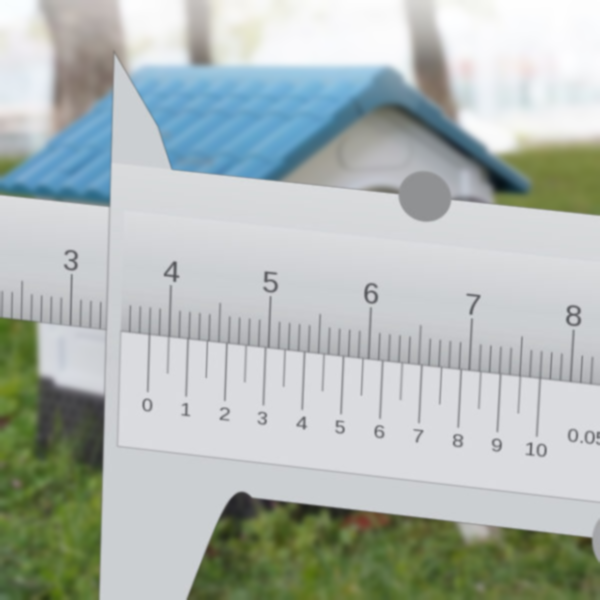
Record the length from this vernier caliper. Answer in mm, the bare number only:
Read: 38.0
